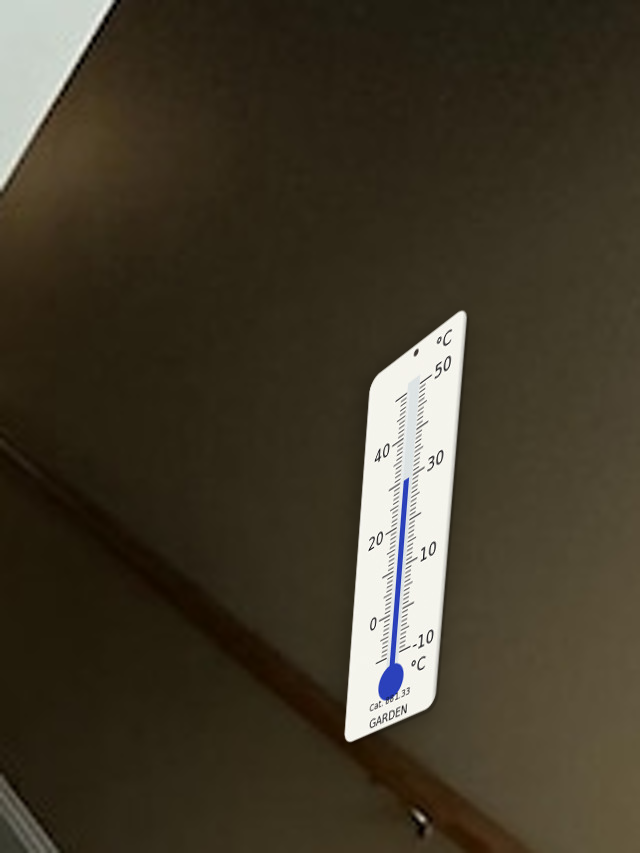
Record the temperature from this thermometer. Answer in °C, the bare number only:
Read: 30
